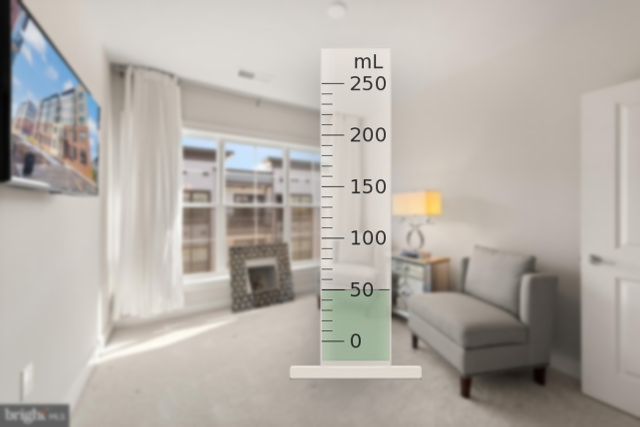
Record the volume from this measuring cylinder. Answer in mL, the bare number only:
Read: 50
